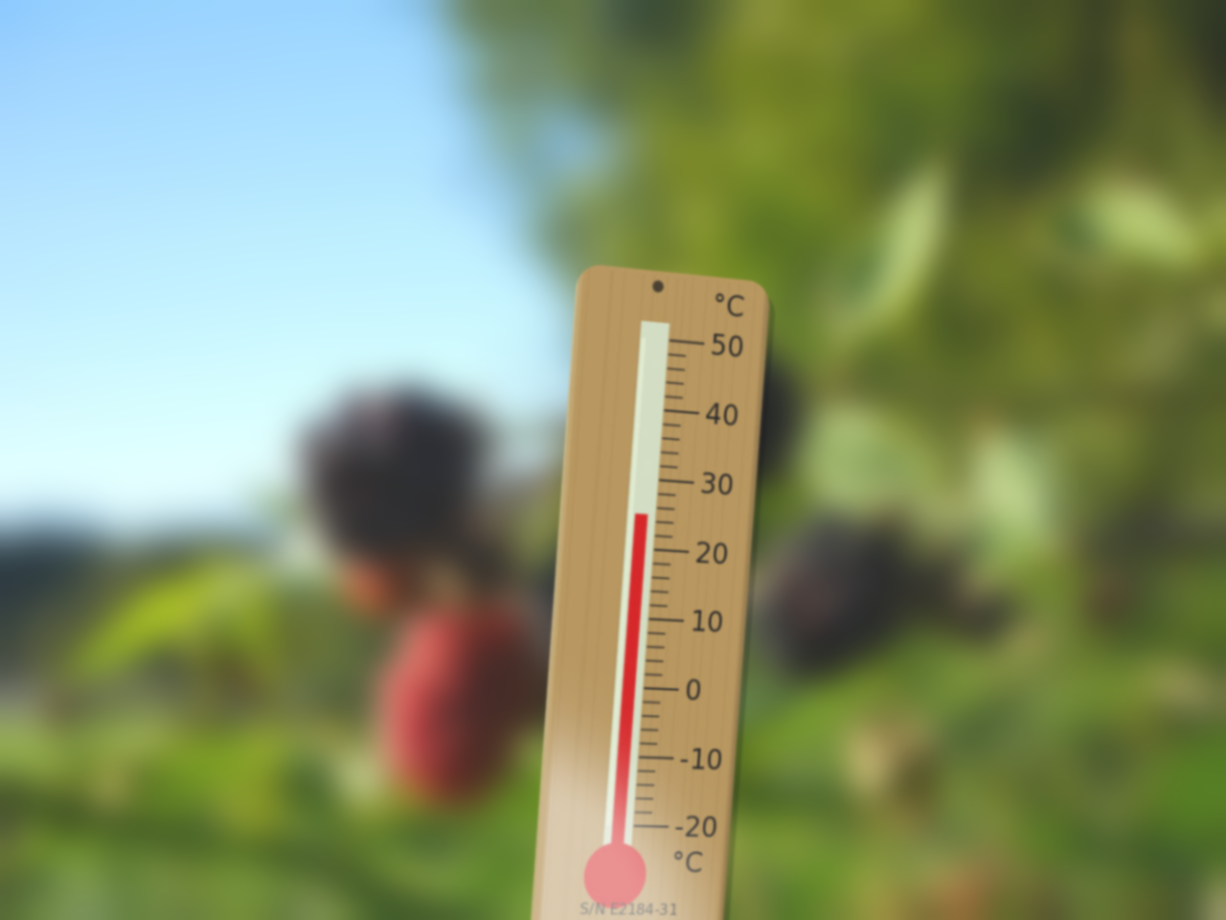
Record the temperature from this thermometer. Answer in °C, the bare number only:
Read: 25
